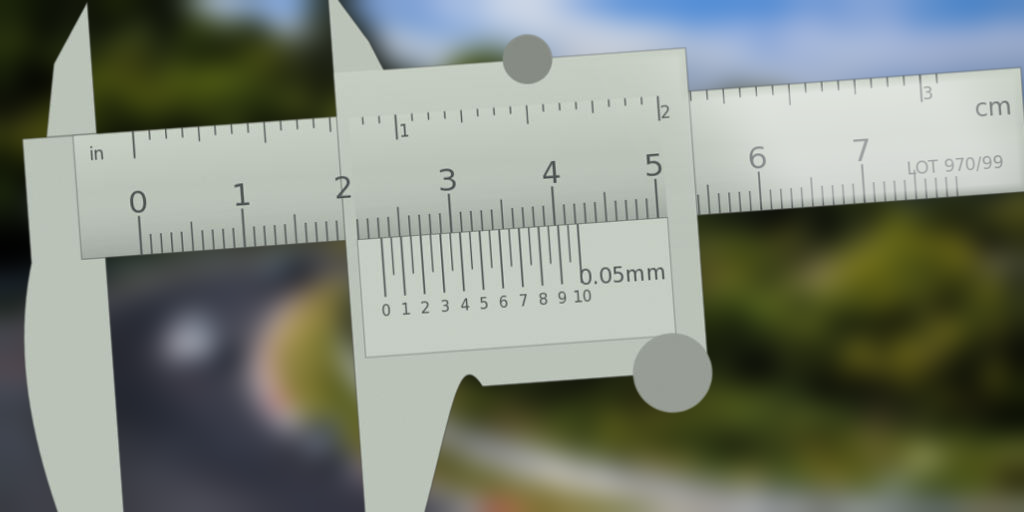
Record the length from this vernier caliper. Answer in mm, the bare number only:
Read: 23.2
